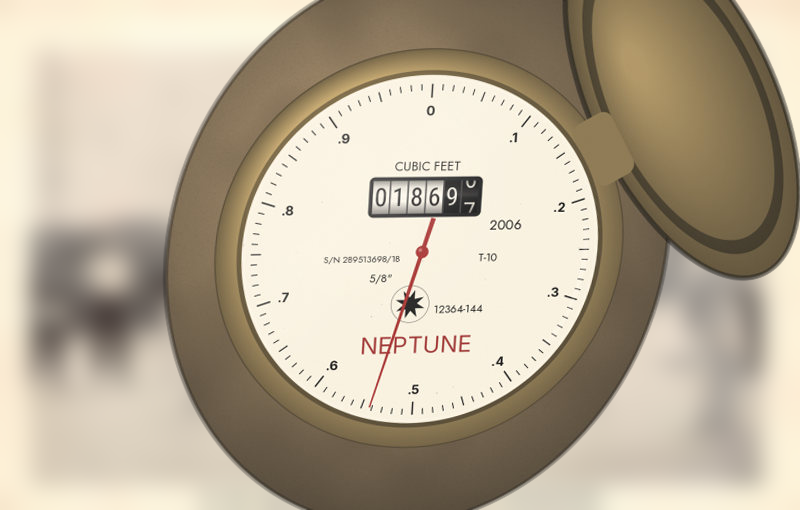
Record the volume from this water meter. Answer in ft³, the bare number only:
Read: 18696.54
